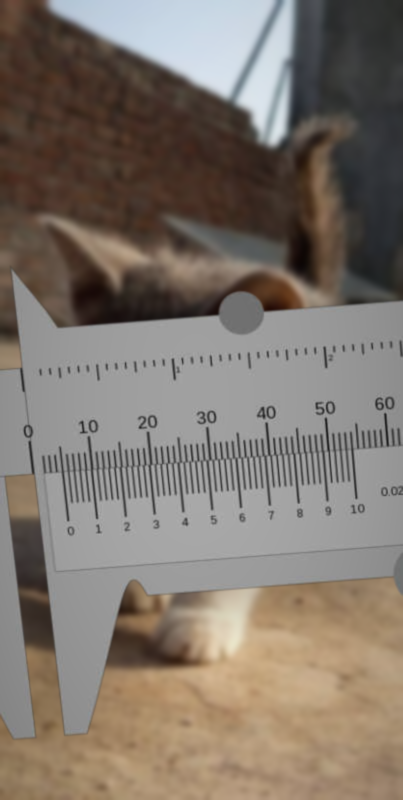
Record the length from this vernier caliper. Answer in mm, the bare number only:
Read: 5.0
